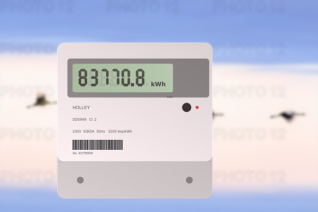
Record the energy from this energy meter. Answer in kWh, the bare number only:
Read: 83770.8
